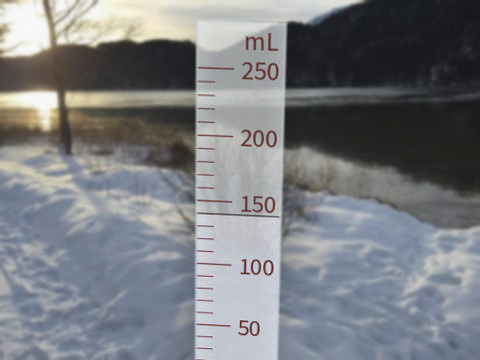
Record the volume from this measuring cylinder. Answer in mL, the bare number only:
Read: 140
